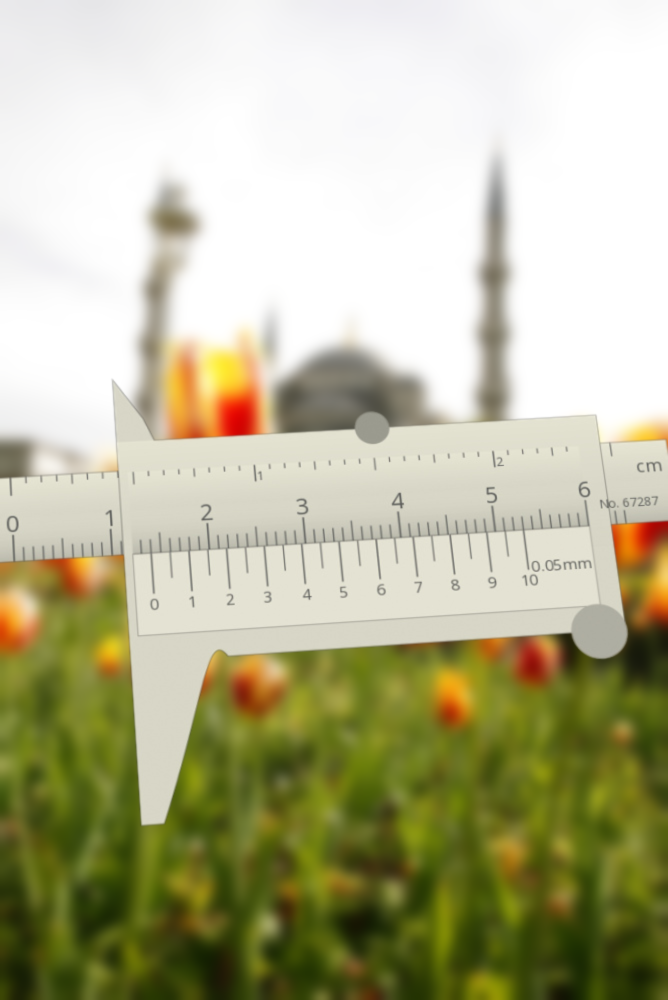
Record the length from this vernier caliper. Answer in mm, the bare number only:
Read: 14.0
